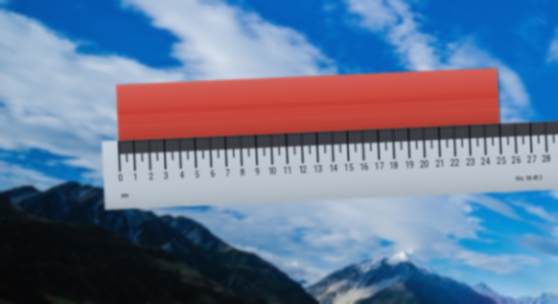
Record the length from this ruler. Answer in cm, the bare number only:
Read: 25
